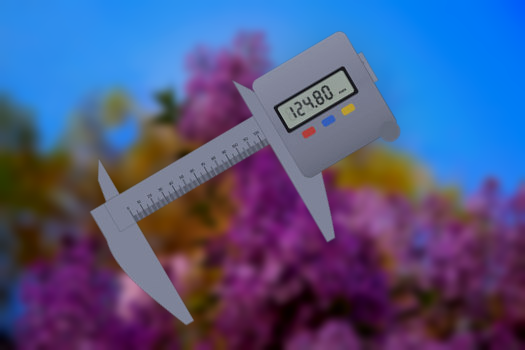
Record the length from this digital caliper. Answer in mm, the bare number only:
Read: 124.80
